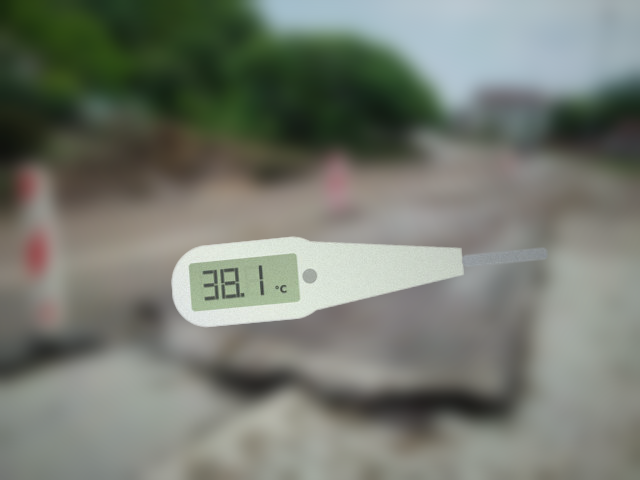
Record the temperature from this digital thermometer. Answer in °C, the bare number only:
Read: 38.1
